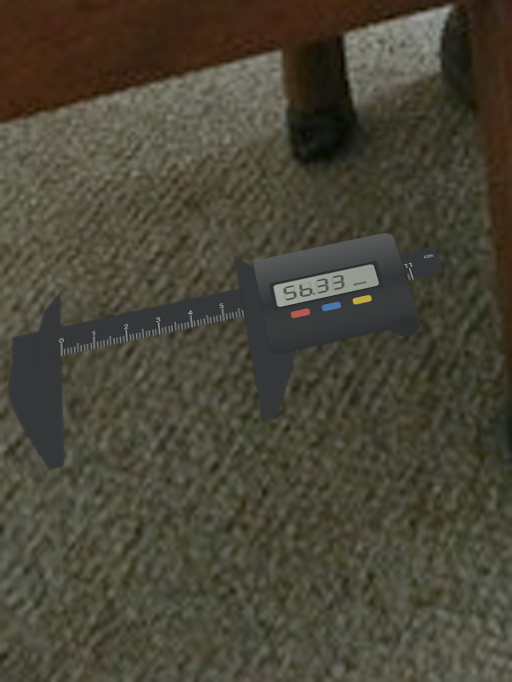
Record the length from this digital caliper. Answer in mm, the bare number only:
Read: 56.33
